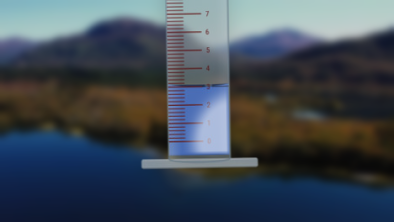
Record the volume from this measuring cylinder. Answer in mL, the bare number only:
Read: 3
